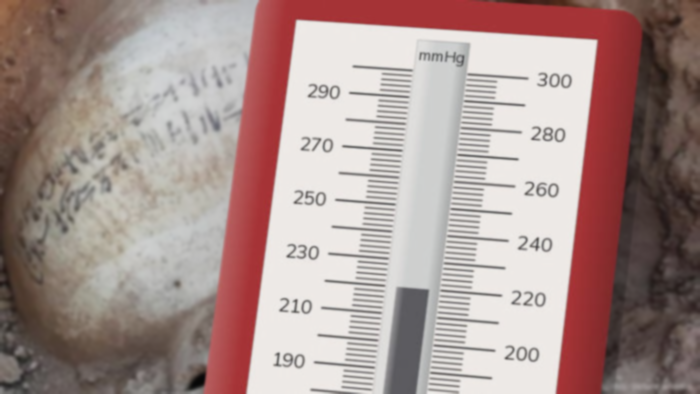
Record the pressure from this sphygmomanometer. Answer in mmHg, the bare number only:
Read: 220
